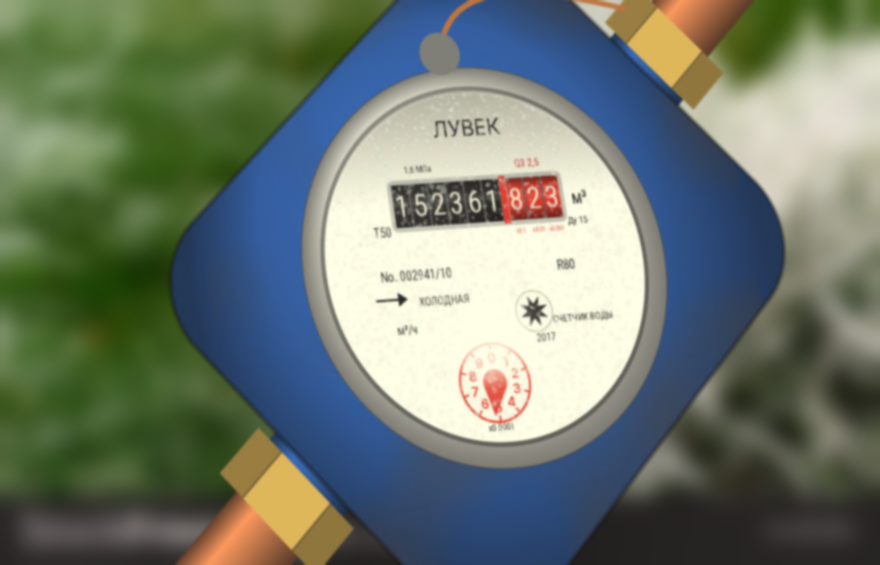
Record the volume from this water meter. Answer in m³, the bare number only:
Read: 152361.8235
